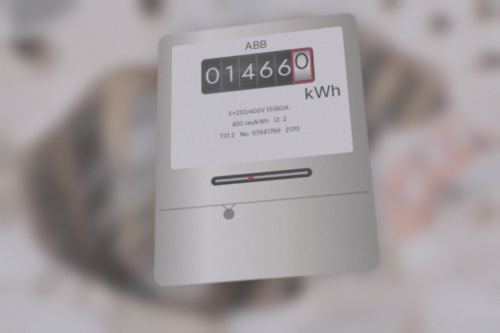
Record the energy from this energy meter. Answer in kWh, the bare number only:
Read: 1466.0
